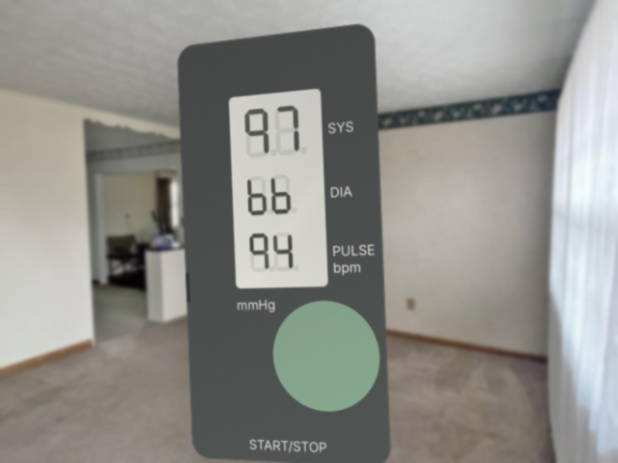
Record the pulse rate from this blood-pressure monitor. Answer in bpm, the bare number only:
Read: 94
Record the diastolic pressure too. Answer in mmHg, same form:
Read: 66
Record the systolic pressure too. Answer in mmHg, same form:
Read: 97
